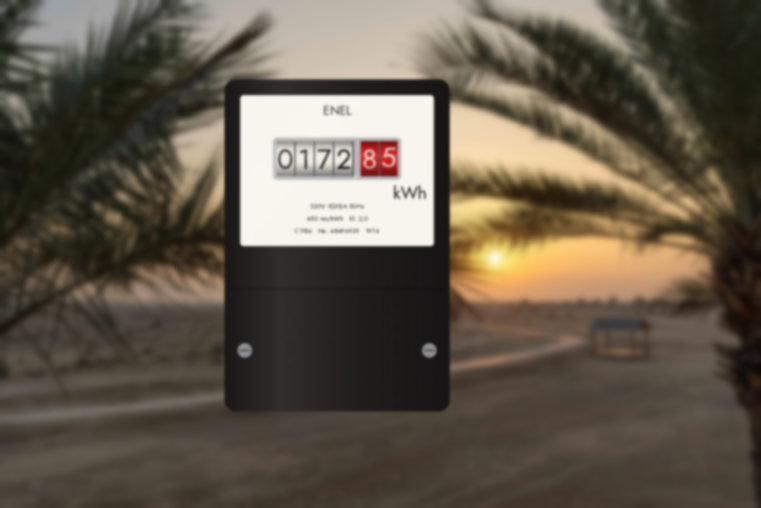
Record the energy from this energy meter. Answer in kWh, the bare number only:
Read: 172.85
